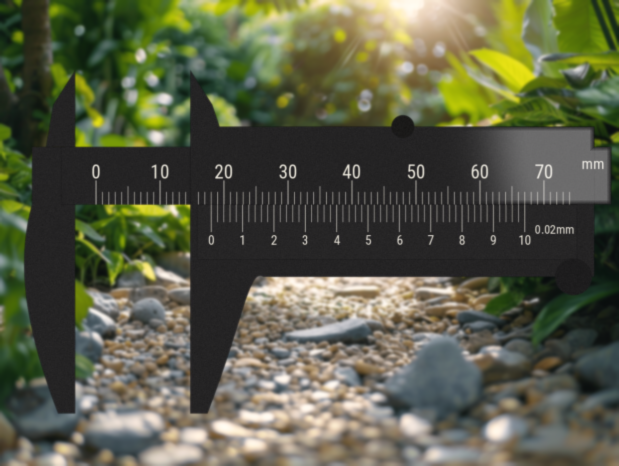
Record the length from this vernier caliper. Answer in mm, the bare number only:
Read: 18.0
